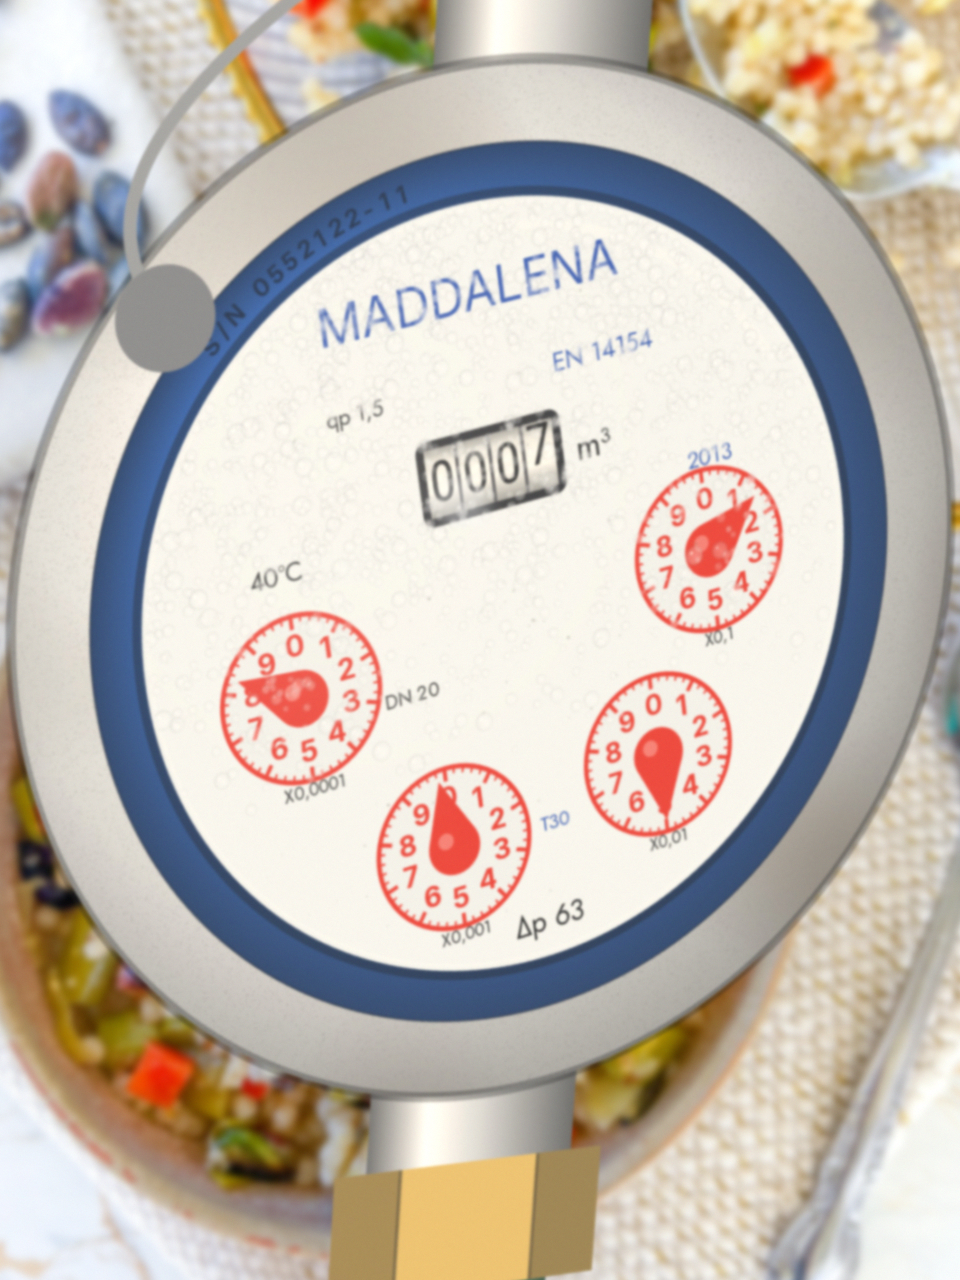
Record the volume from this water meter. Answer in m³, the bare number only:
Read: 7.1498
